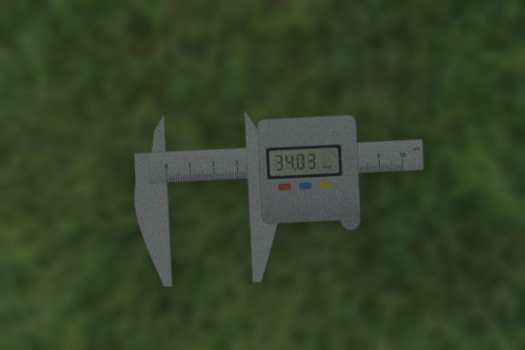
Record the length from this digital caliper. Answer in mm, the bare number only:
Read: 34.03
